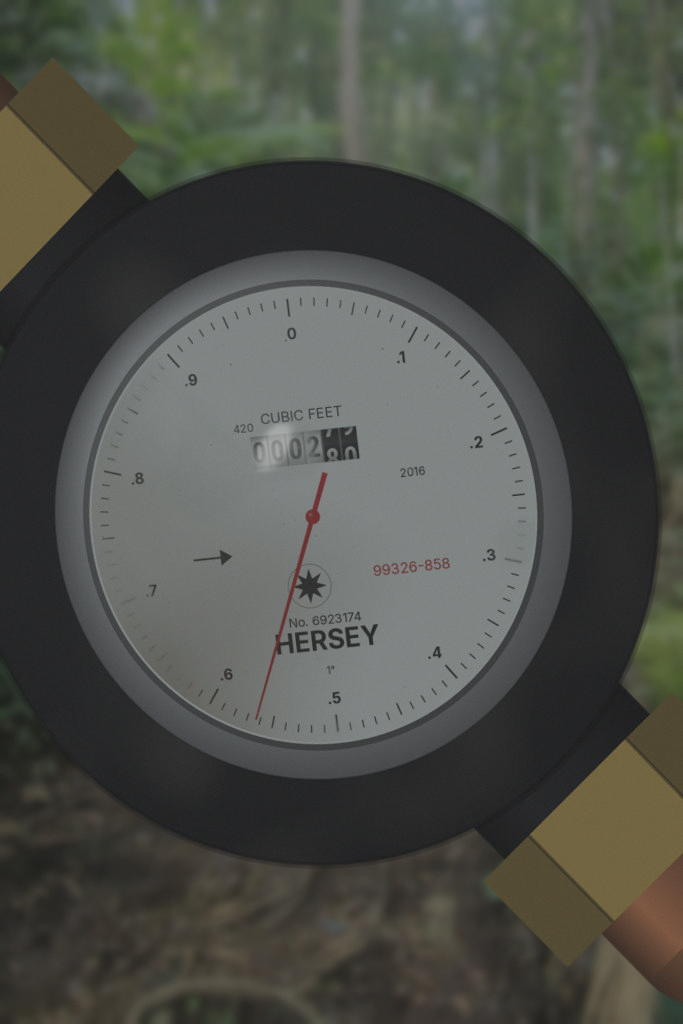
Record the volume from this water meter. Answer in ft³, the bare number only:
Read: 279.56
